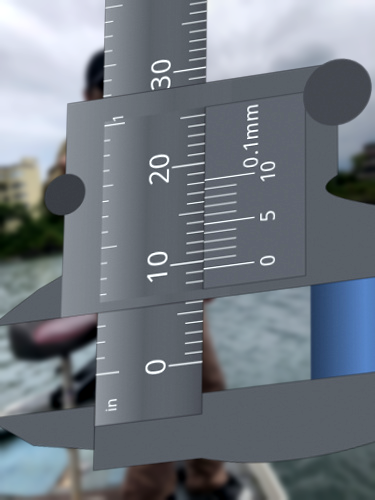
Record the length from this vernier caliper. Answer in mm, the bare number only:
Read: 9.2
